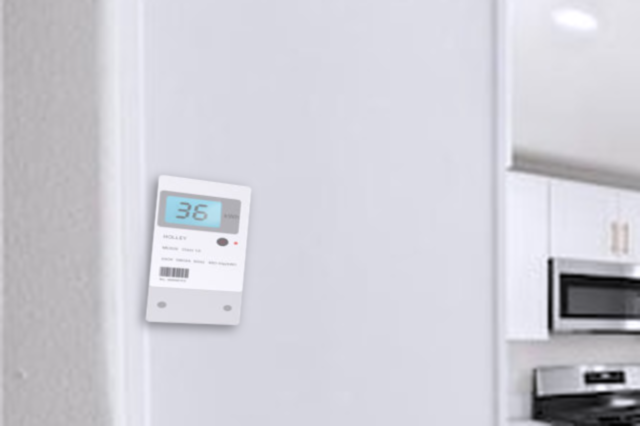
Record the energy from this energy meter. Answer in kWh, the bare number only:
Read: 36
